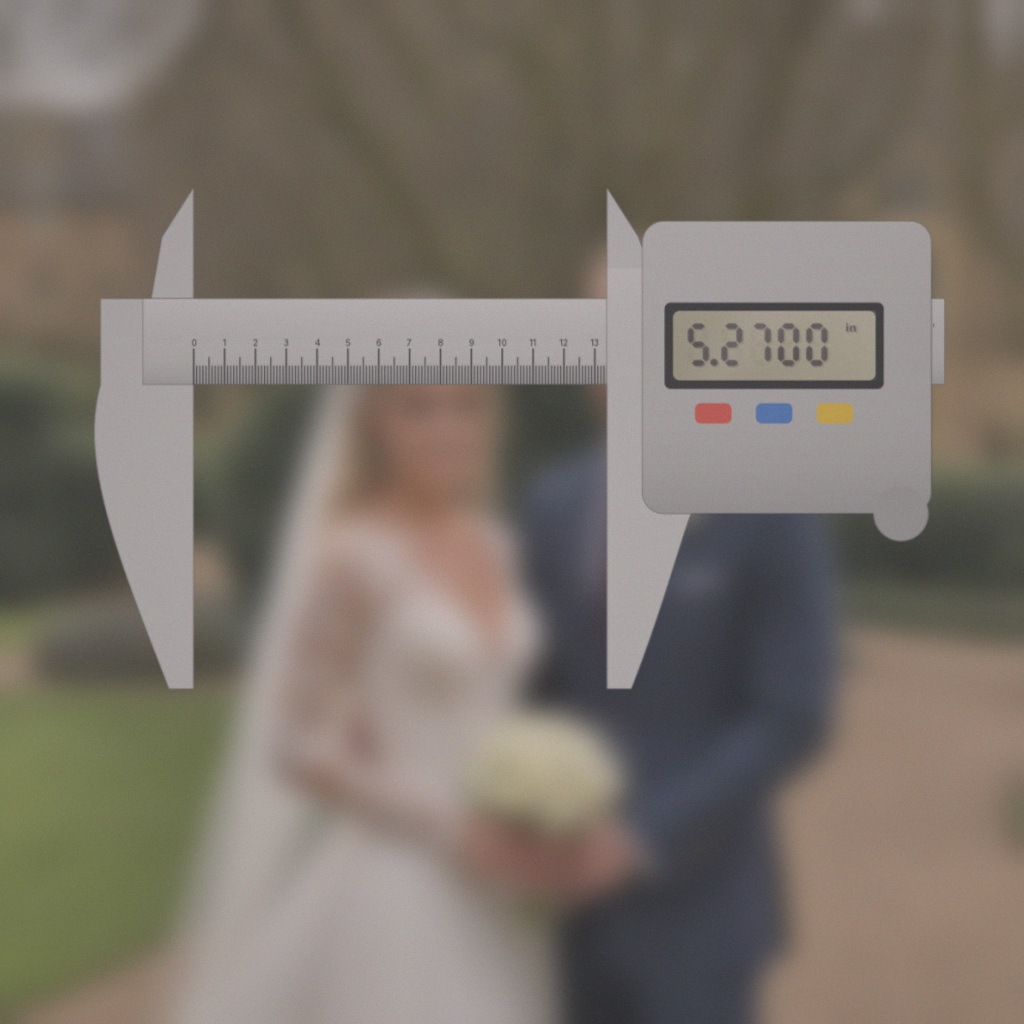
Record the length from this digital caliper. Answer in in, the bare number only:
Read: 5.2700
